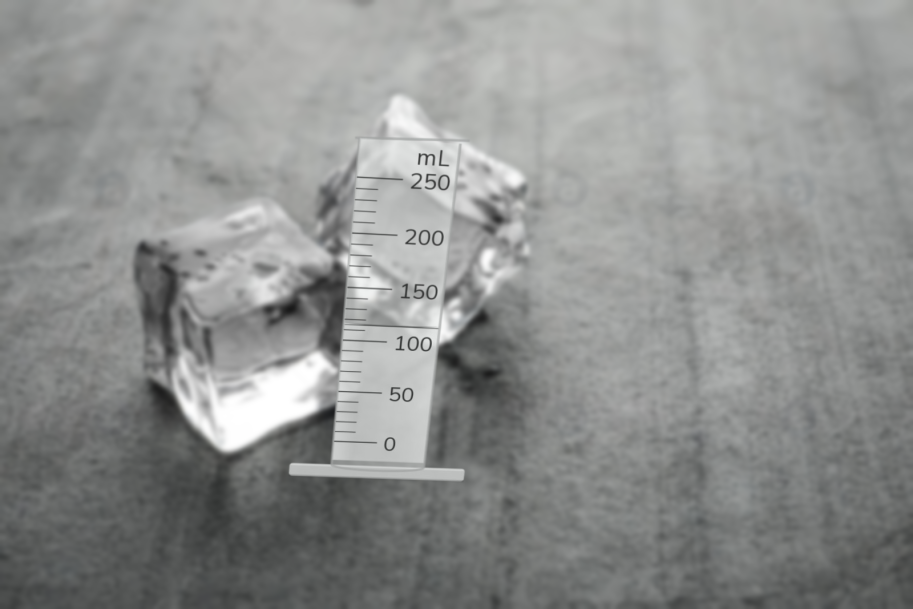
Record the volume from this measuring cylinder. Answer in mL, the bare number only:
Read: 115
